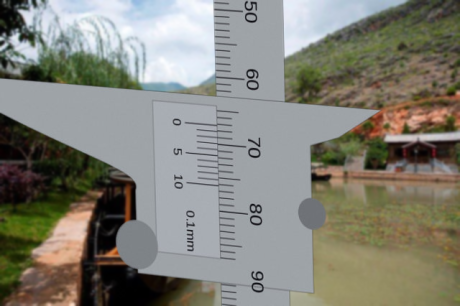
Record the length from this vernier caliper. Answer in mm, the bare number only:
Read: 67.2
